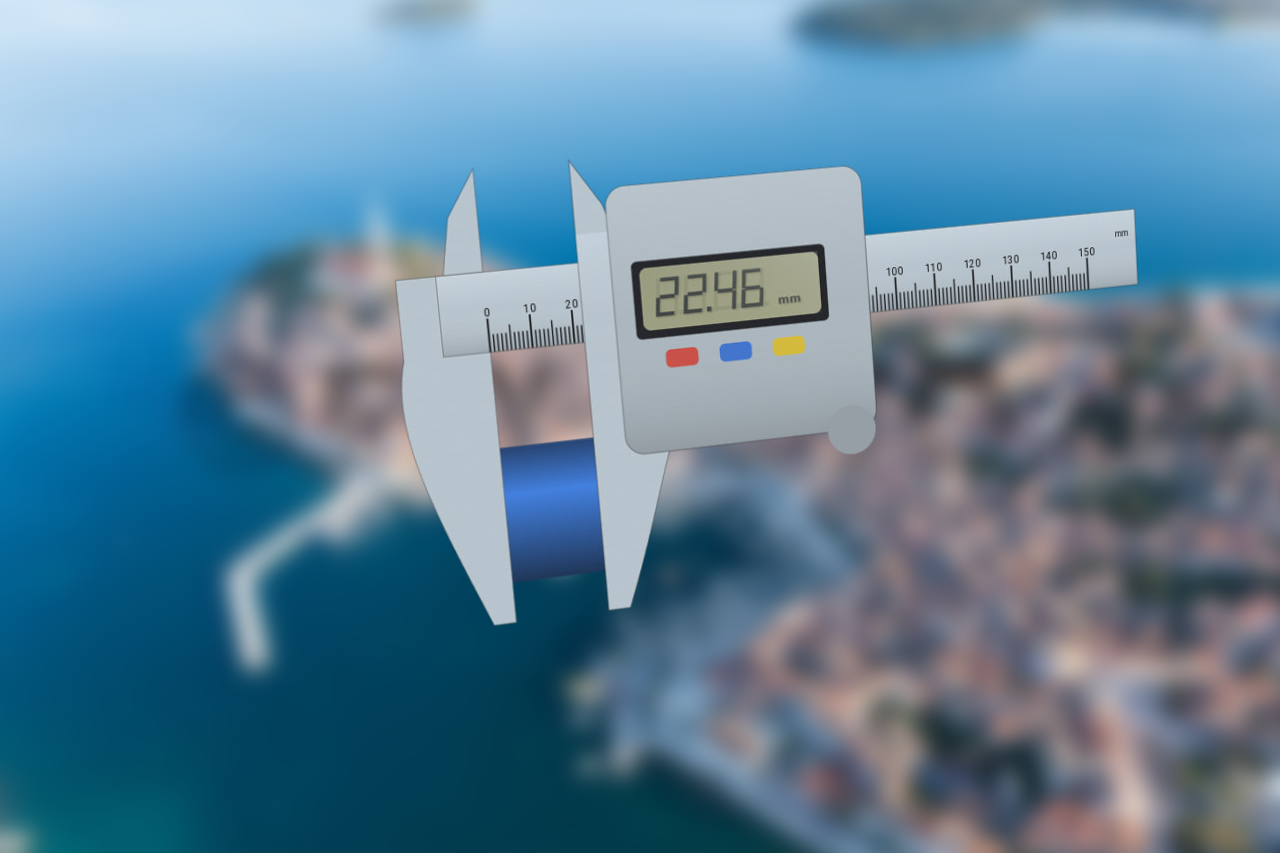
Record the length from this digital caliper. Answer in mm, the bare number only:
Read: 22.46
